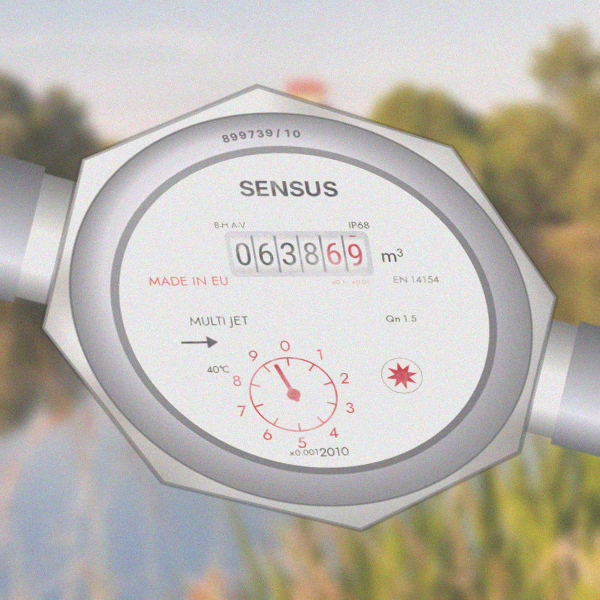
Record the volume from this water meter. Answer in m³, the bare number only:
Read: 638.689
